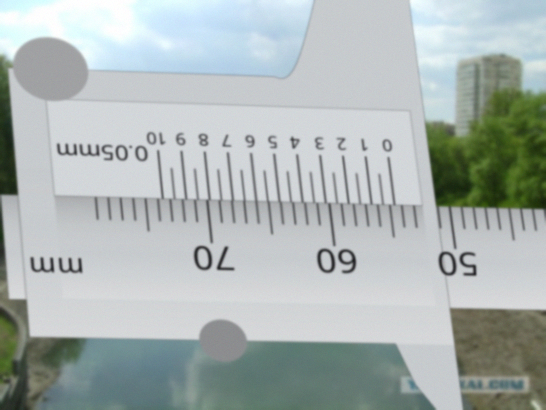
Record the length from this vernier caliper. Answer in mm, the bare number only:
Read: 54.6
